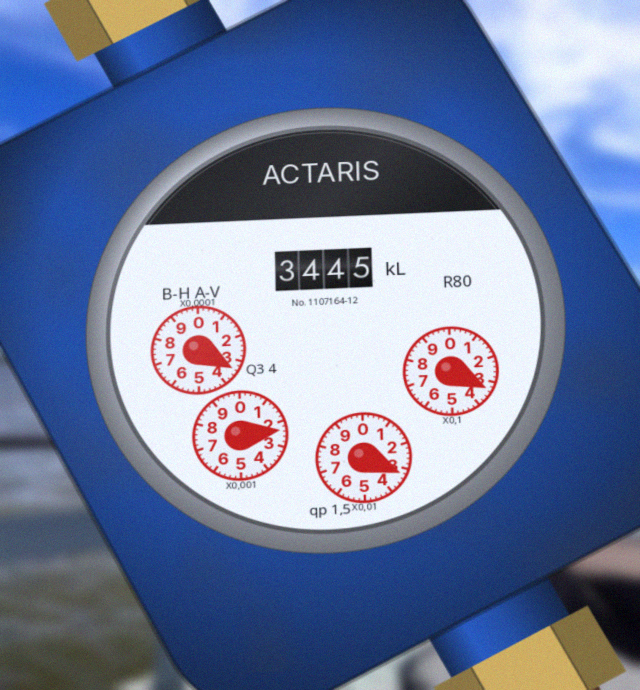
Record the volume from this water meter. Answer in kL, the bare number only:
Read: 3445.3323
